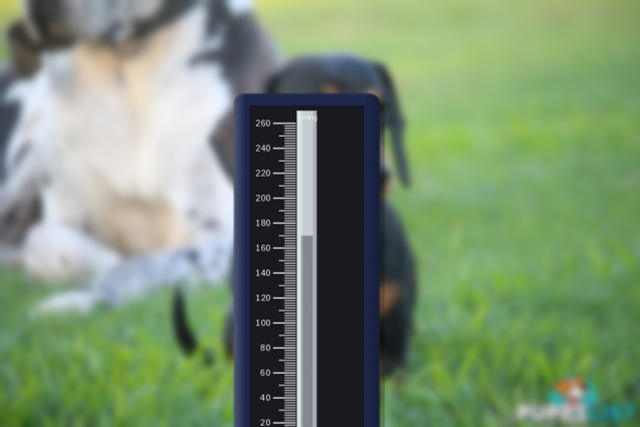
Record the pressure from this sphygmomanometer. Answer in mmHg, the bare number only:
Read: 170
